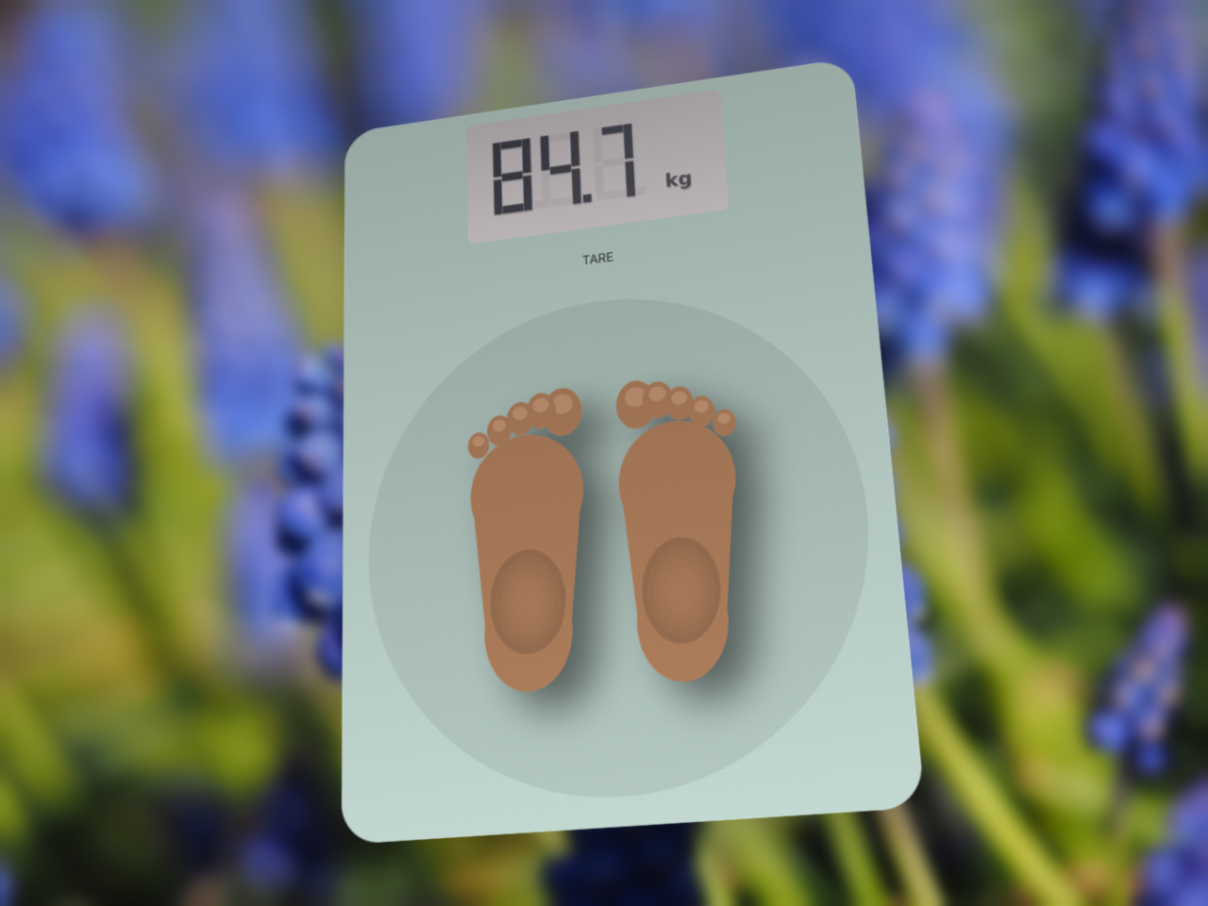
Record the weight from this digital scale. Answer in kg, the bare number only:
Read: 84.7
